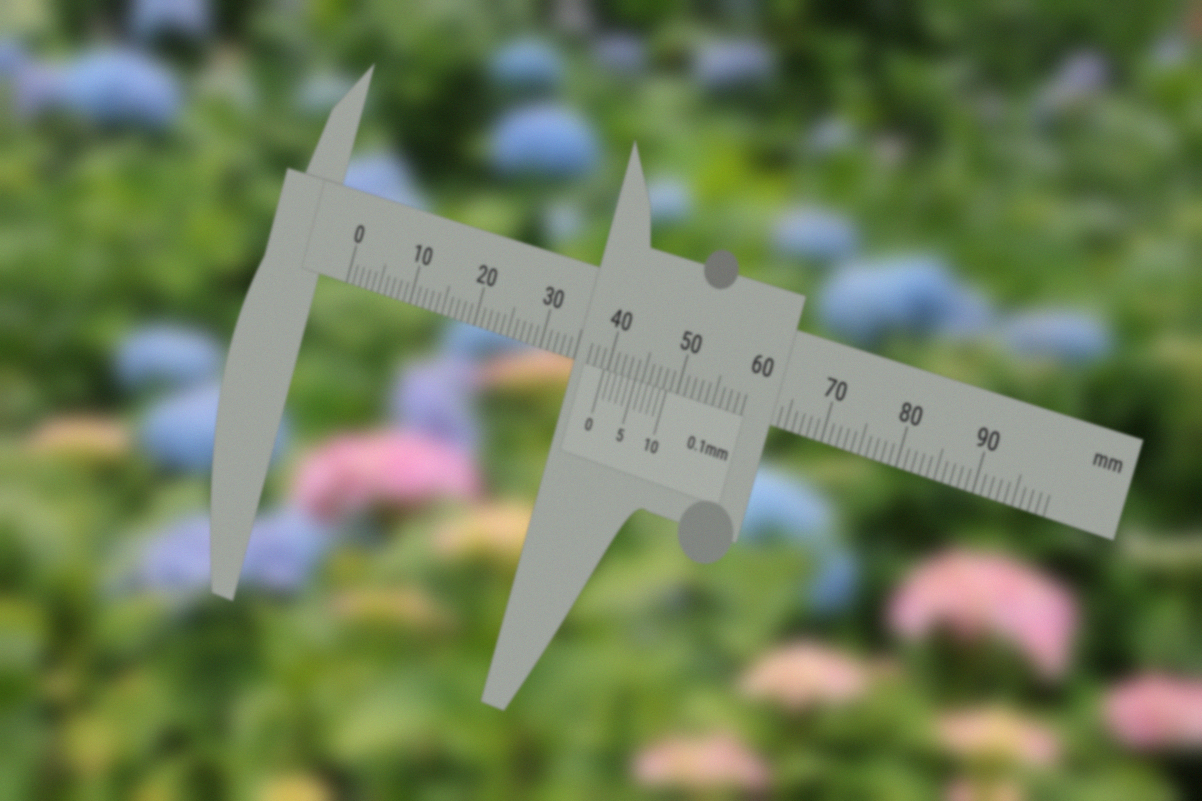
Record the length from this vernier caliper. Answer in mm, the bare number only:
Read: 39.5
